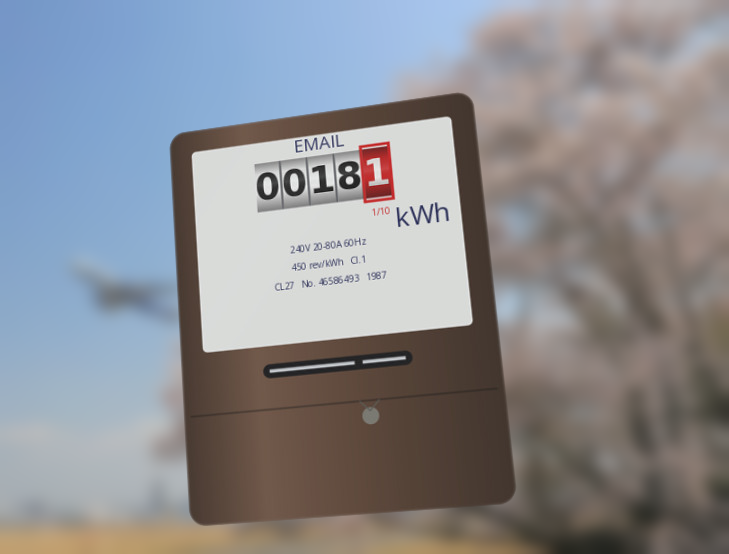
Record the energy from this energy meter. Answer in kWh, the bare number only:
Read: 18.1
